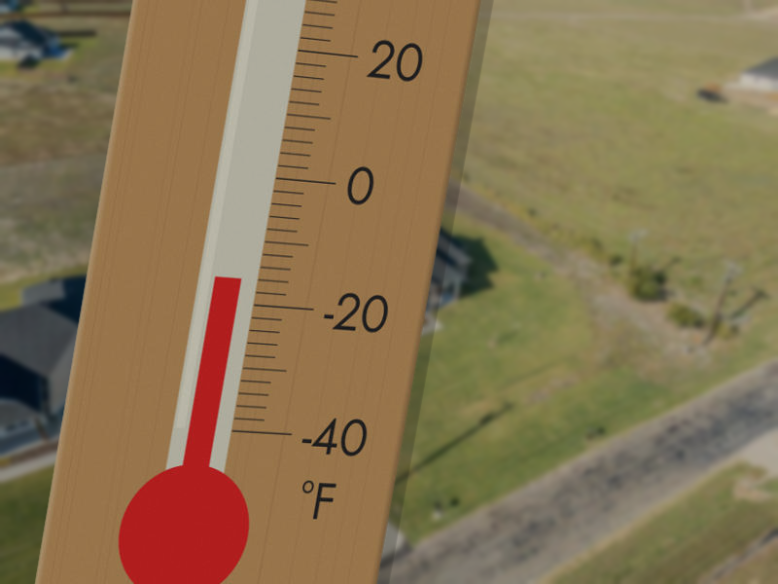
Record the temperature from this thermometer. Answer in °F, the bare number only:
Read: -16
